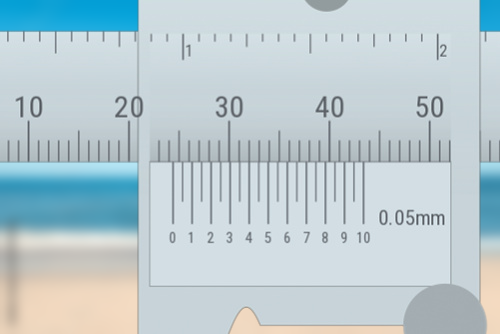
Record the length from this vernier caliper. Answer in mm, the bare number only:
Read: 24.4
